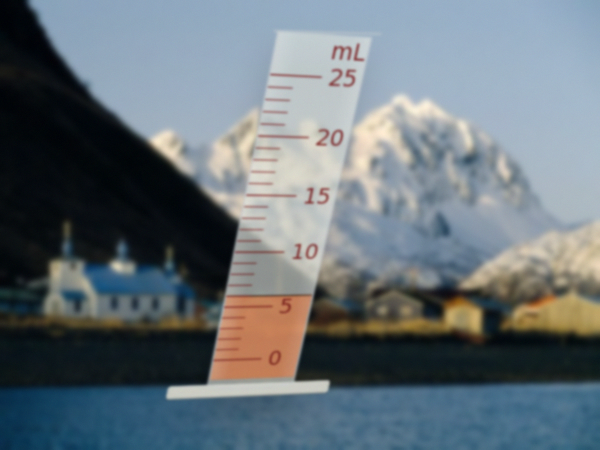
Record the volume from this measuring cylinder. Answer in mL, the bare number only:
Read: 6
